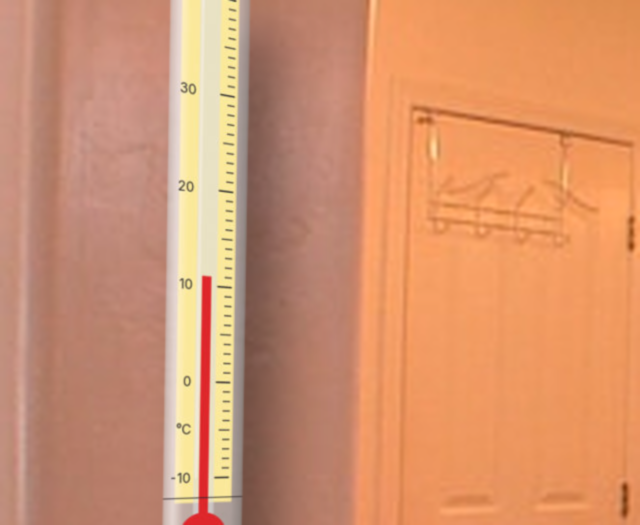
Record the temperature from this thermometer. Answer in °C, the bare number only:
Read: 11
